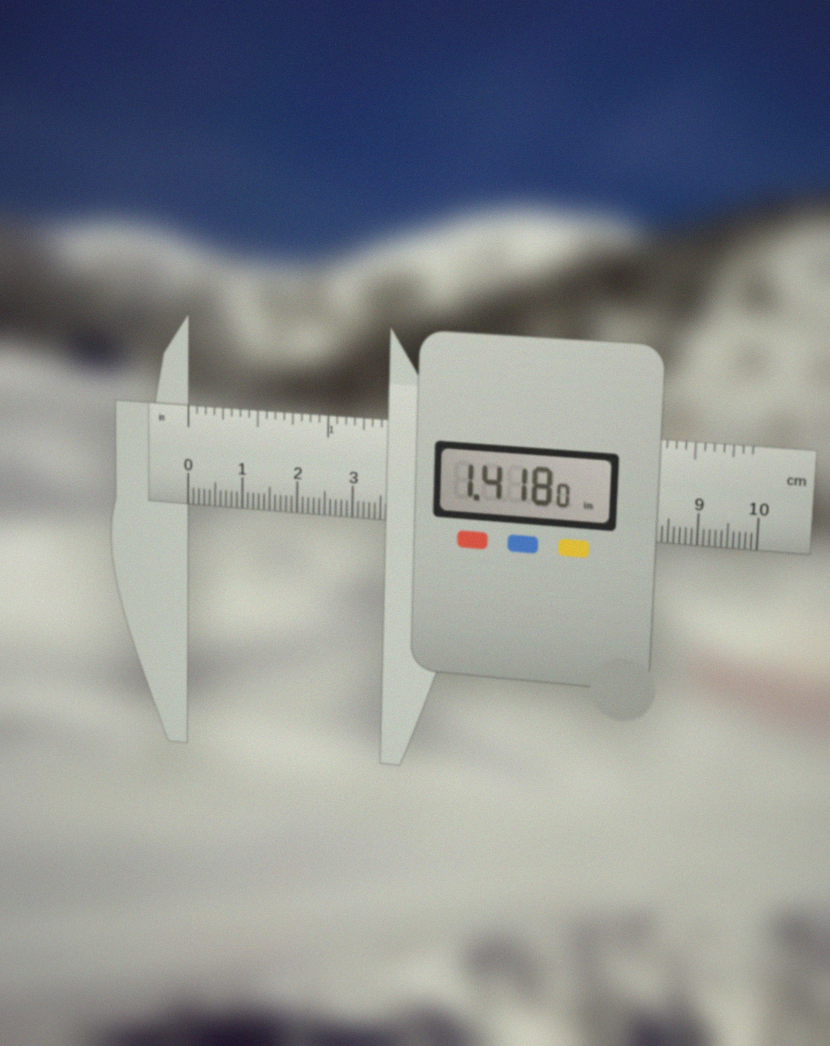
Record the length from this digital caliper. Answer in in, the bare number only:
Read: 1.4180
